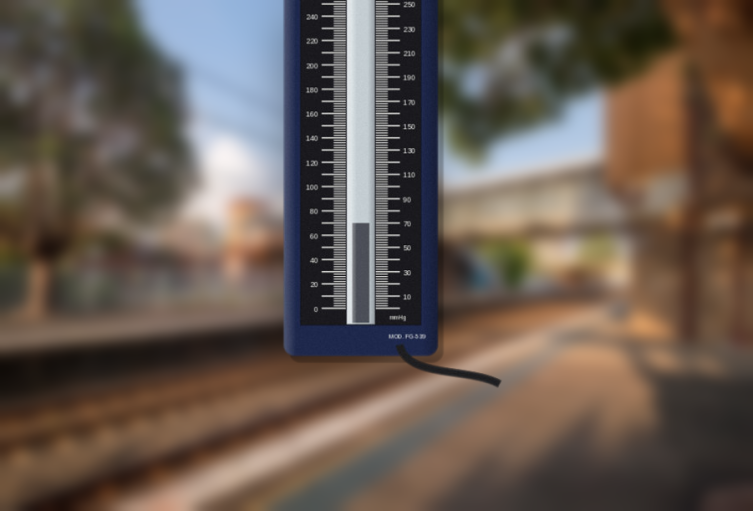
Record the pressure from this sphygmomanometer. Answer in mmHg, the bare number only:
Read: 70
